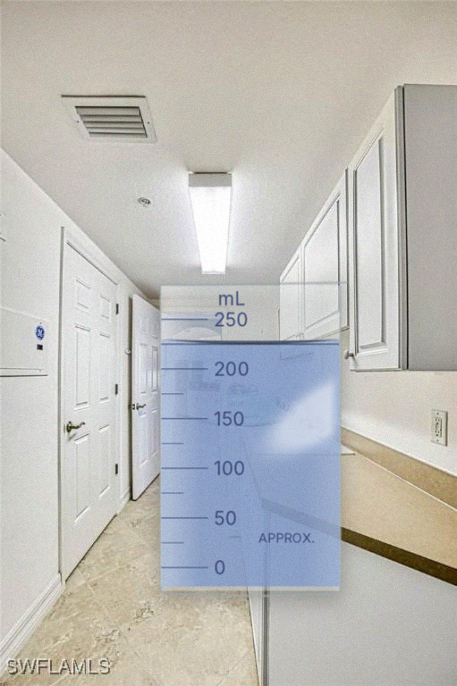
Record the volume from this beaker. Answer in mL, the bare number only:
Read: 225
